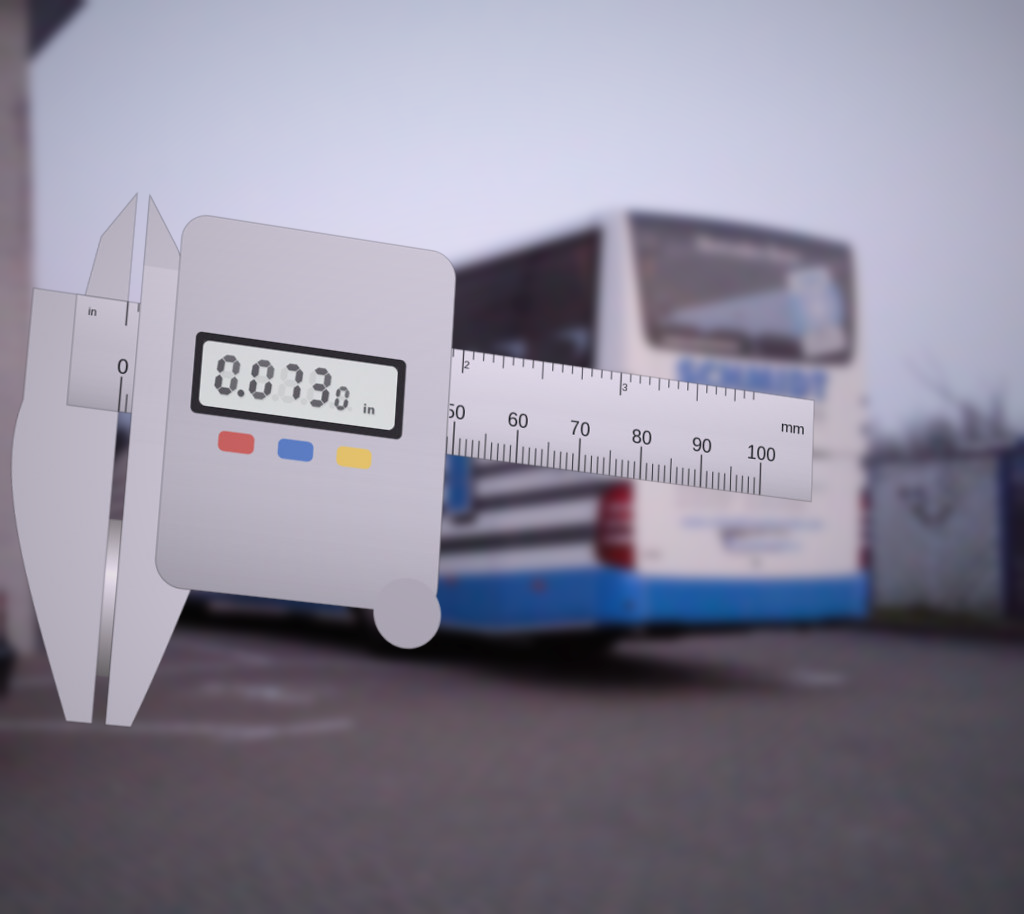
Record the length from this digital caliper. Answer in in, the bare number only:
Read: 0.0730
